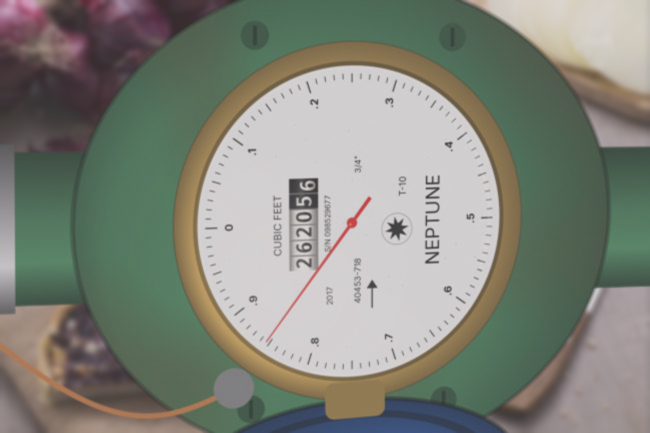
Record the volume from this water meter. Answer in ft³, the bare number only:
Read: 262055.85
